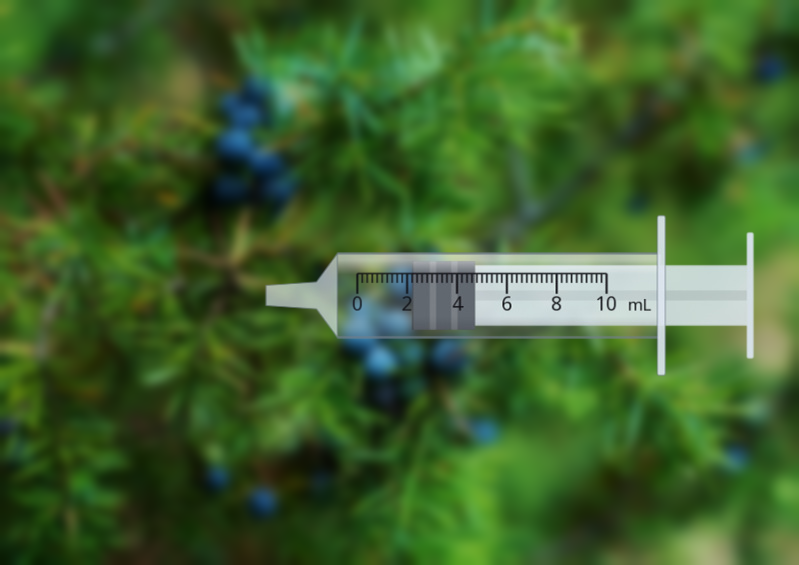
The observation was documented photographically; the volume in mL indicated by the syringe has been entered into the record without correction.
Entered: 2.2 mL
